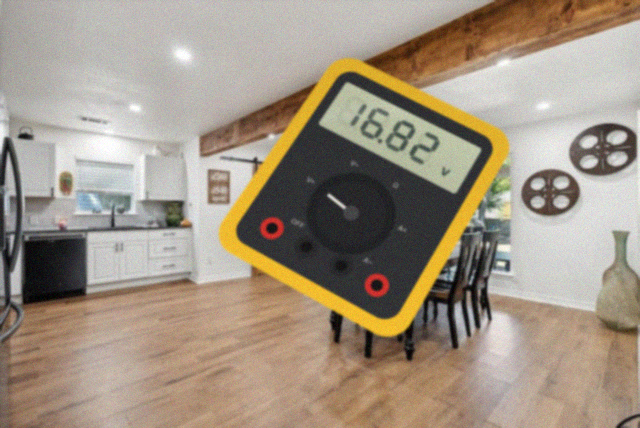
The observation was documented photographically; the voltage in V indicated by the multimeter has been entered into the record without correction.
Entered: 16.82 V
